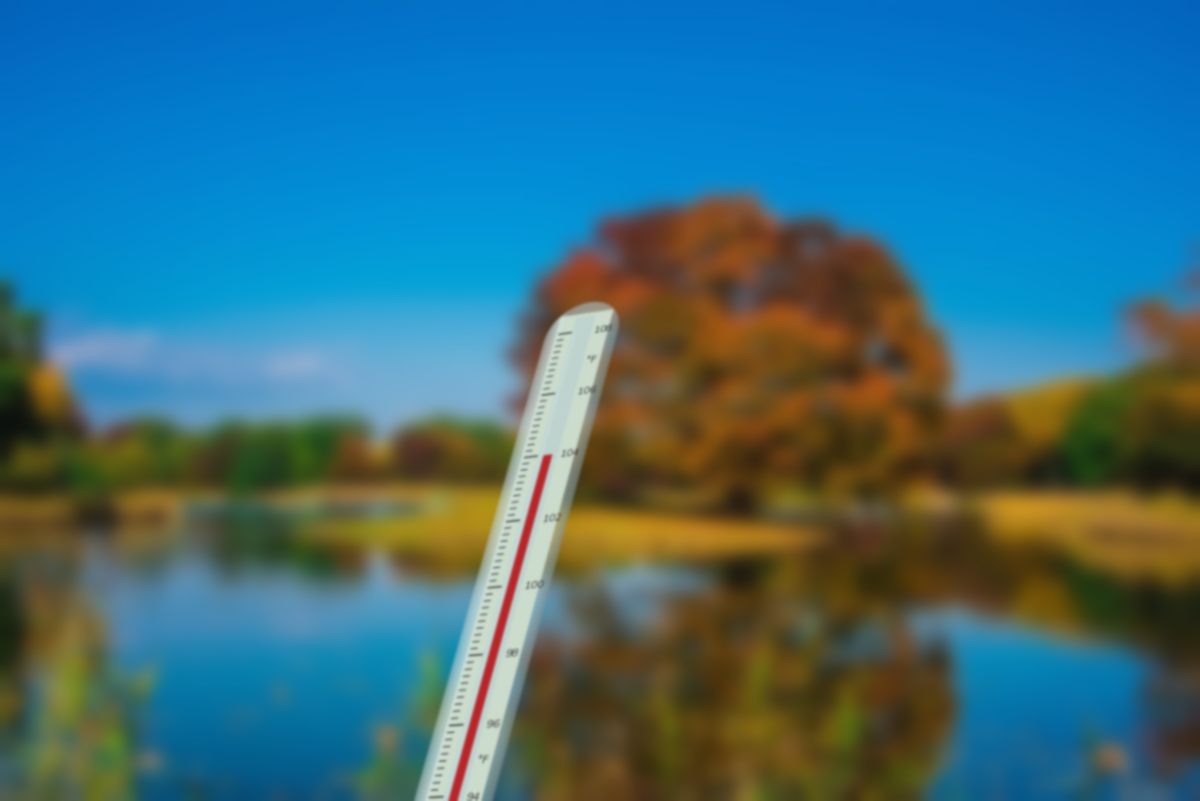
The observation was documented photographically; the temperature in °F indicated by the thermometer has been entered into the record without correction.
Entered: 104 °F
